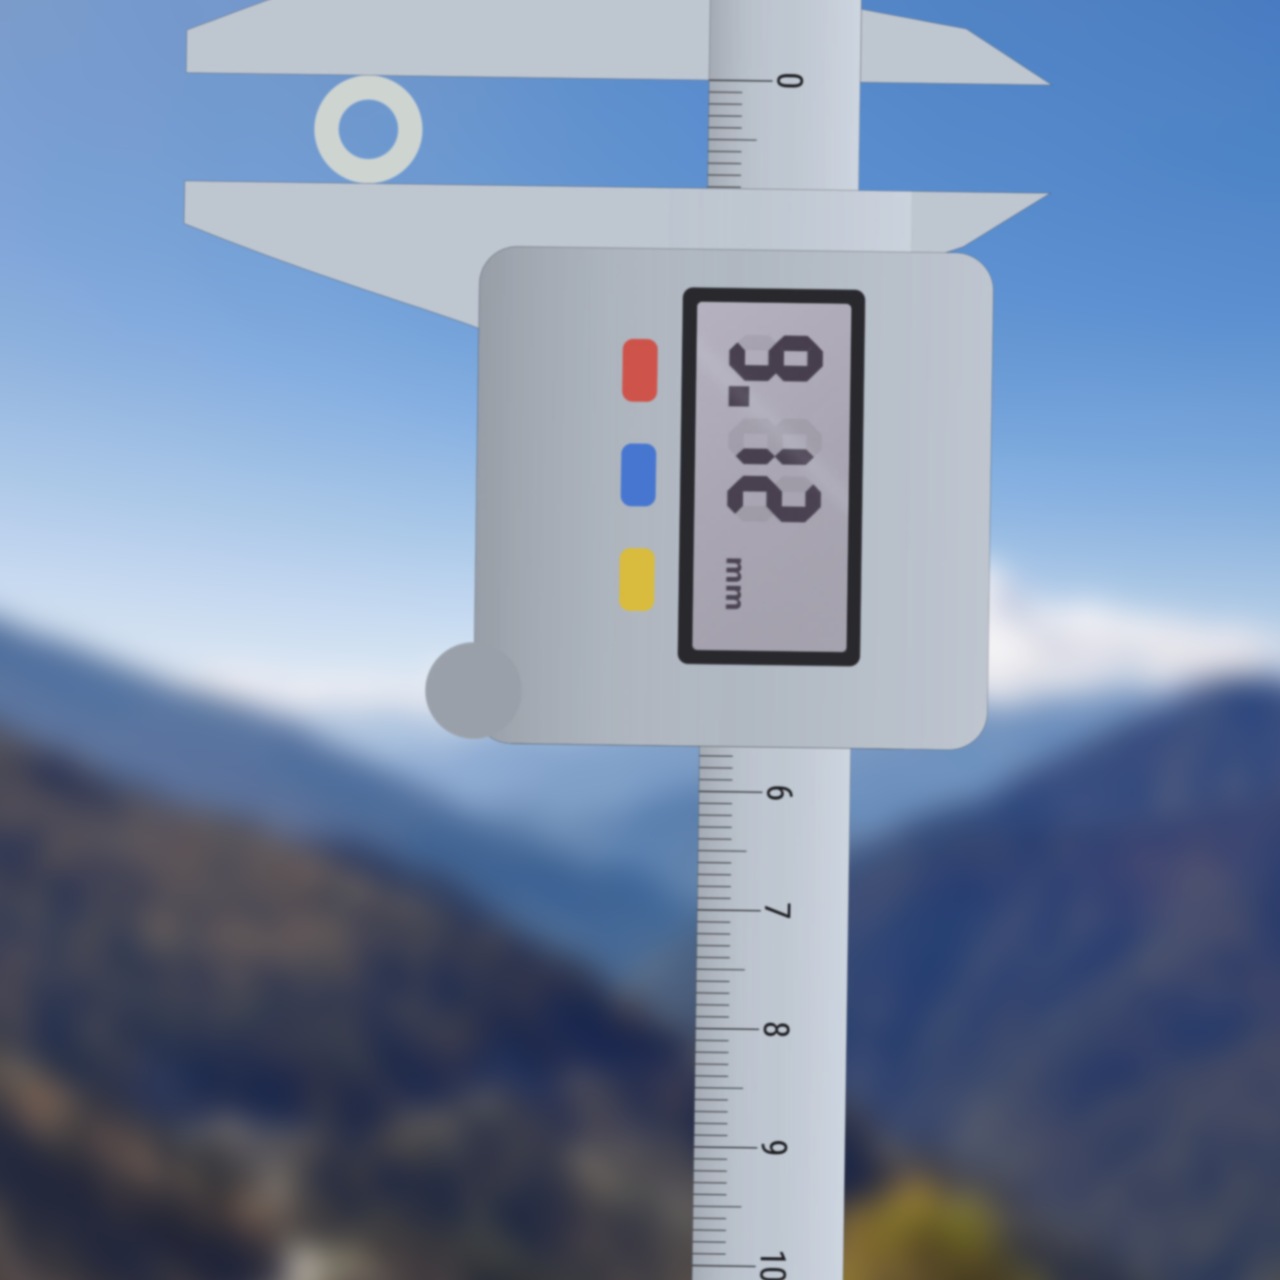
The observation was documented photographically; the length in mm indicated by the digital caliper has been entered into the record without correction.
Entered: 9.12 mm
